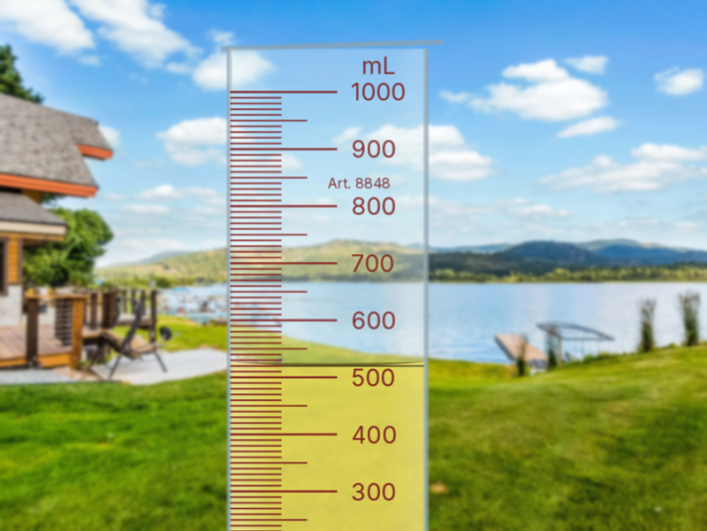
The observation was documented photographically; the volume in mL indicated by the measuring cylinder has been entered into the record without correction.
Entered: 520 mL
